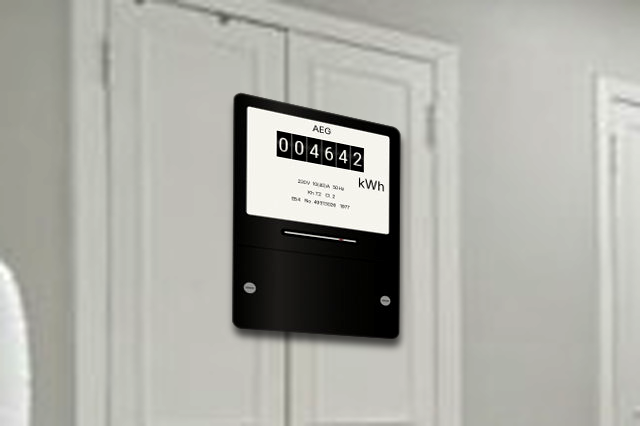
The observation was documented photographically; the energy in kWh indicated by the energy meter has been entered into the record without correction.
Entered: 4642 kWh
